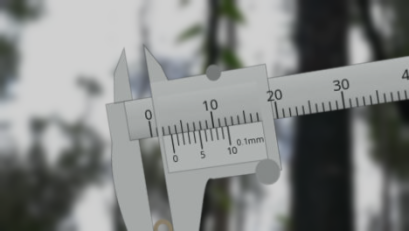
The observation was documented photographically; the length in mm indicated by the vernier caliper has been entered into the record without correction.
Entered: 3.2 mm
